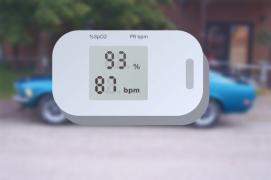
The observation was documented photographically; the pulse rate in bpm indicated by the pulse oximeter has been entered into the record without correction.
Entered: 87 bpm
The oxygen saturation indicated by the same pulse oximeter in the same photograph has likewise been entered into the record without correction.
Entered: 93 %
